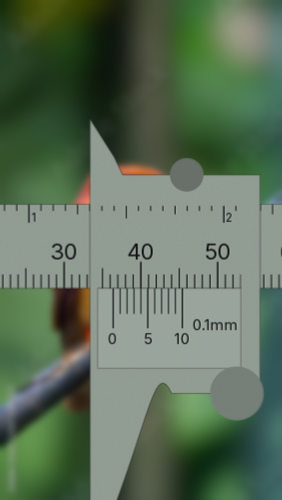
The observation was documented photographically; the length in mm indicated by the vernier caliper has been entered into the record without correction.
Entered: 36.4 mm
